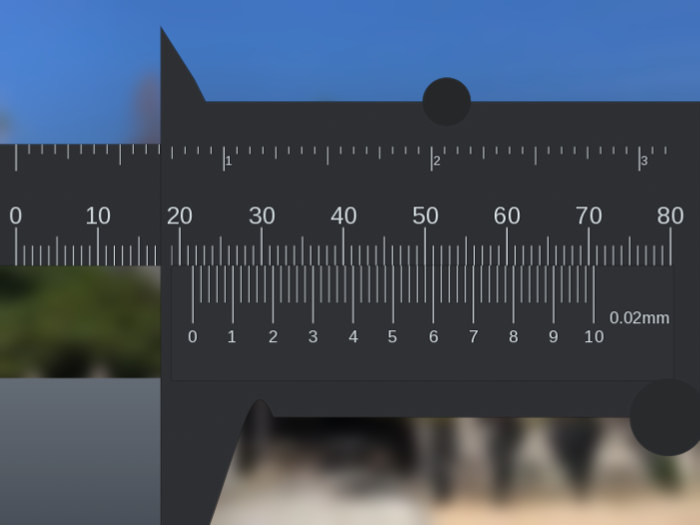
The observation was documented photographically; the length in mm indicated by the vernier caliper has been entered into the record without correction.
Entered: 21.6 mm
